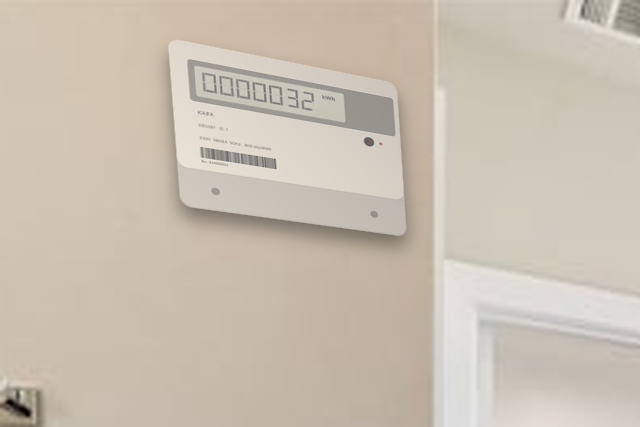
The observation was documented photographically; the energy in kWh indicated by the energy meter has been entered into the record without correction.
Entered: 32 kWh
